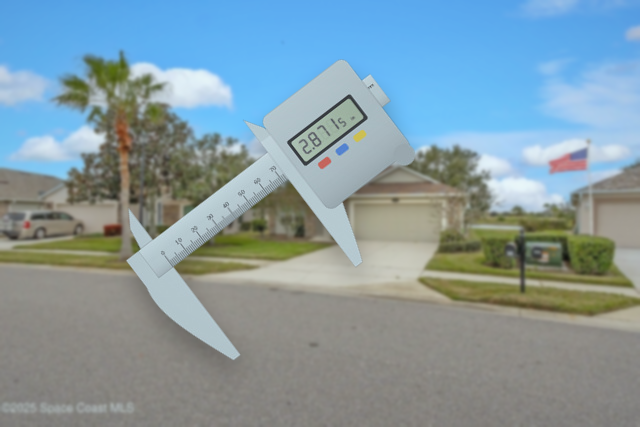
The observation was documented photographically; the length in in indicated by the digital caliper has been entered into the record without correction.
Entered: 2.8715 in
